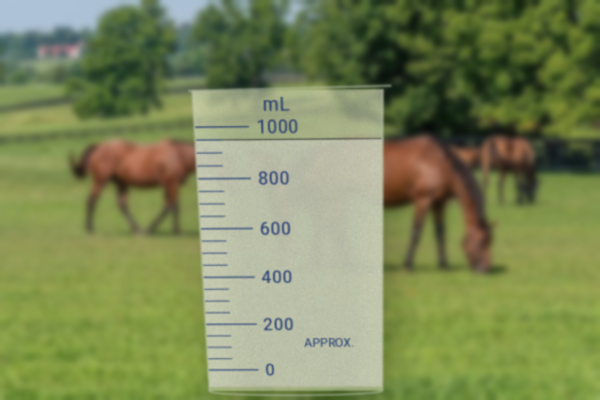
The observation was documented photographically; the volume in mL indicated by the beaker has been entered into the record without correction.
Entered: 950 mL
